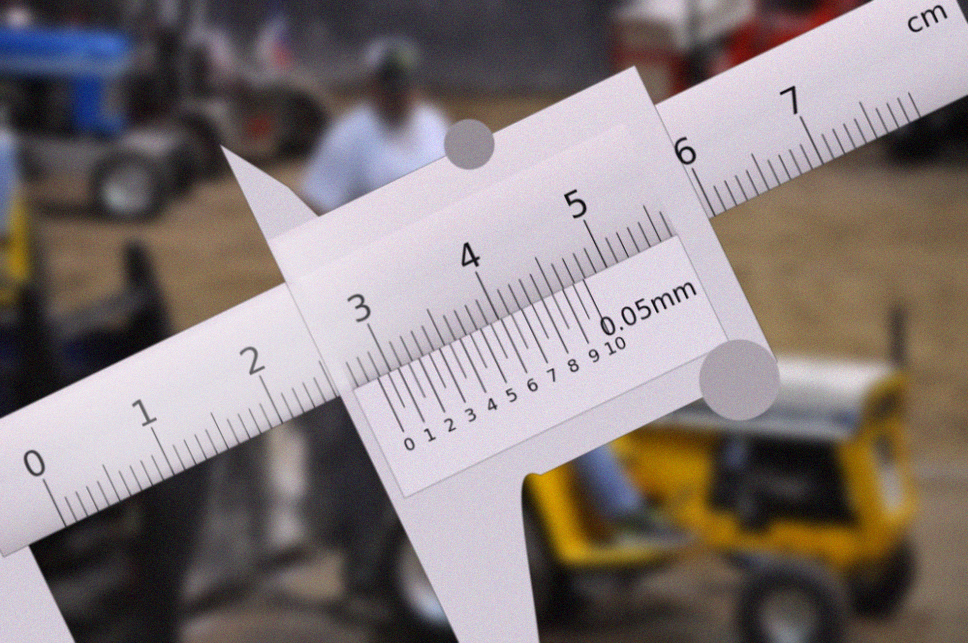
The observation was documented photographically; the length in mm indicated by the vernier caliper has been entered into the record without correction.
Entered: 28.8 mm
